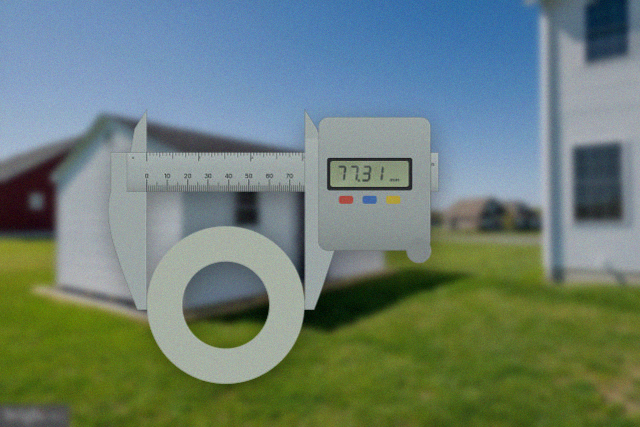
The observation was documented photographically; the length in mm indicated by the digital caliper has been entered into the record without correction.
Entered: 77.31 mm
